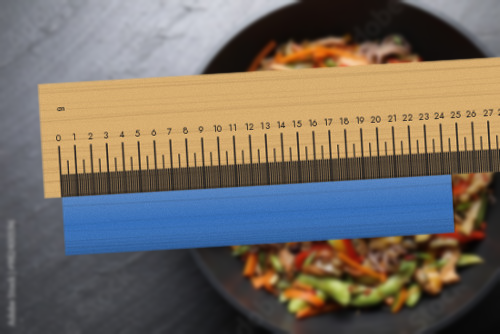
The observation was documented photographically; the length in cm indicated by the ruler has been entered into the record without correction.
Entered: 24.5 cm
